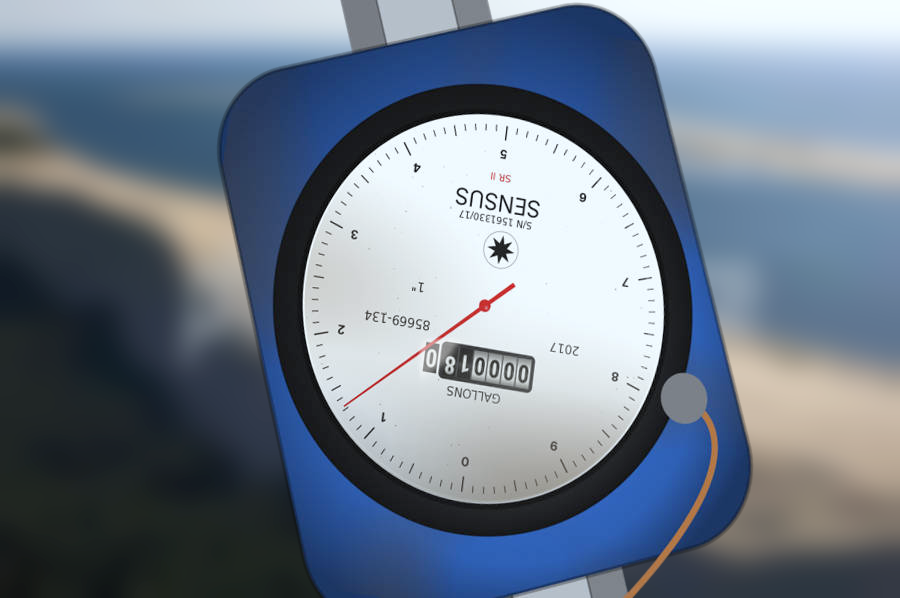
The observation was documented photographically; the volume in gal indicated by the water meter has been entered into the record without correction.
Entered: 181.3 gal
